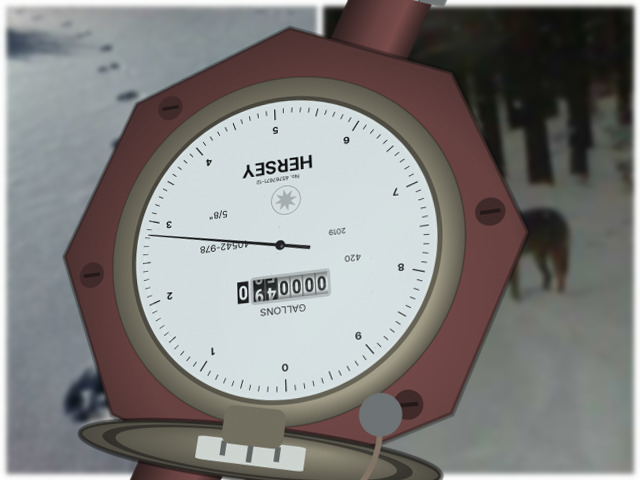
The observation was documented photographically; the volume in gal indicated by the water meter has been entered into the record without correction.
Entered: 492.8 gal
